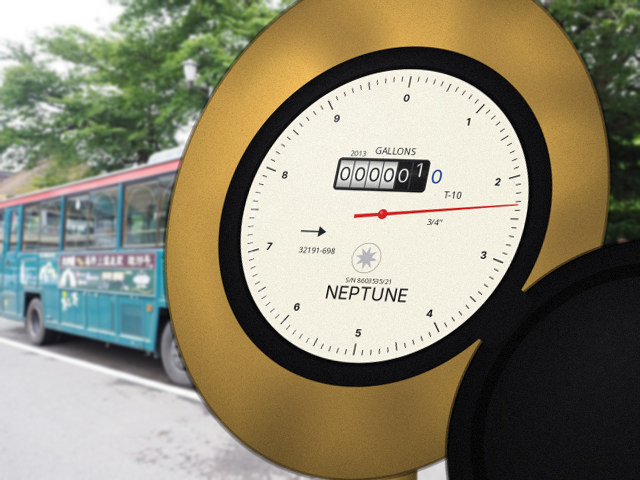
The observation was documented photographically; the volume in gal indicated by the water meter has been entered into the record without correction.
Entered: 12.3 gal
